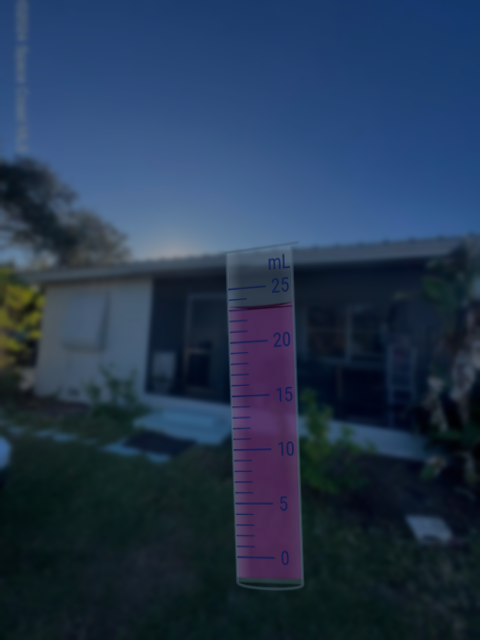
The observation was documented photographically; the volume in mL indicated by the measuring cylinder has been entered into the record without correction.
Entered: 23 mL
